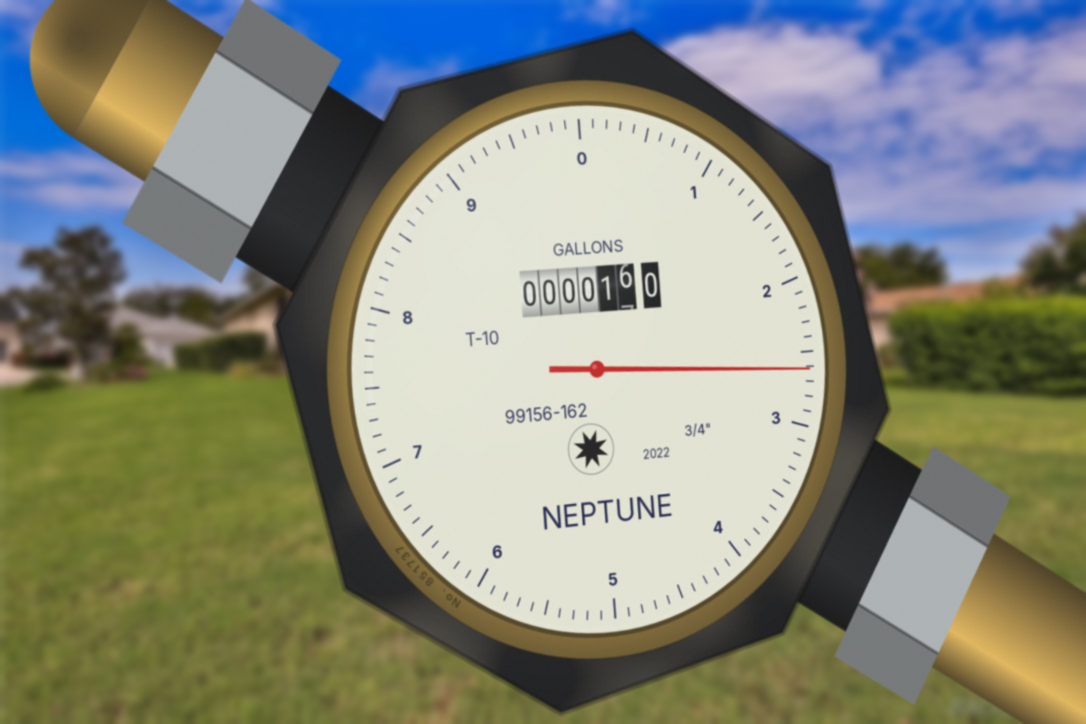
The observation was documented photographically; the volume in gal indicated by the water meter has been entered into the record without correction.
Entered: 162.6 gal
